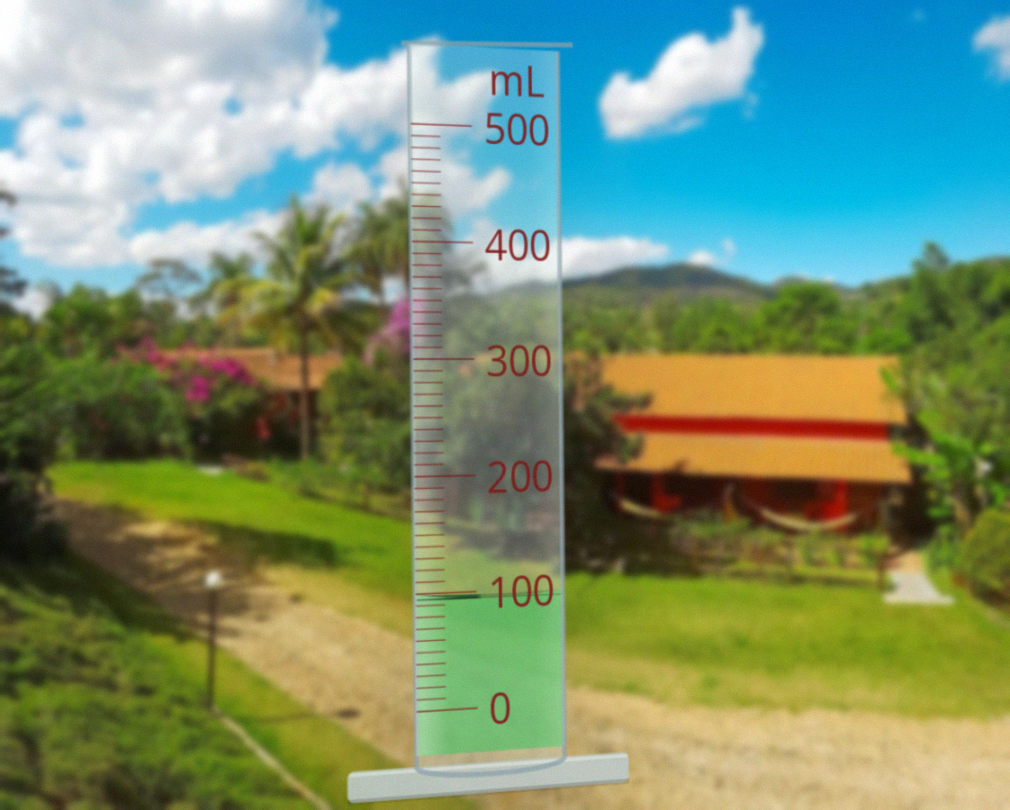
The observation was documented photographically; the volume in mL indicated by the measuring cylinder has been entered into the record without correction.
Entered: 95 mL
